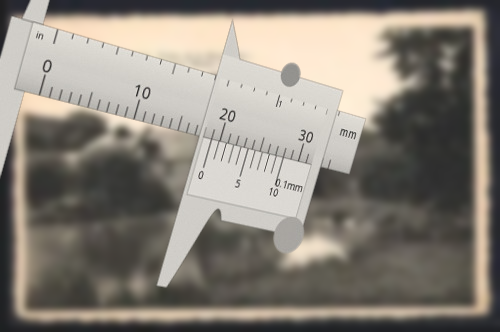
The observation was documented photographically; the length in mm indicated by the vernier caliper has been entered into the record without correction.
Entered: 19.0 mm
